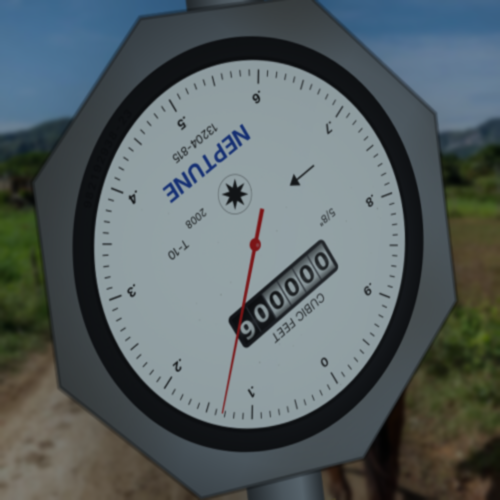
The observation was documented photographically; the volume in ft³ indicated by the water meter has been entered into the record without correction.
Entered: 6.13 ft³
